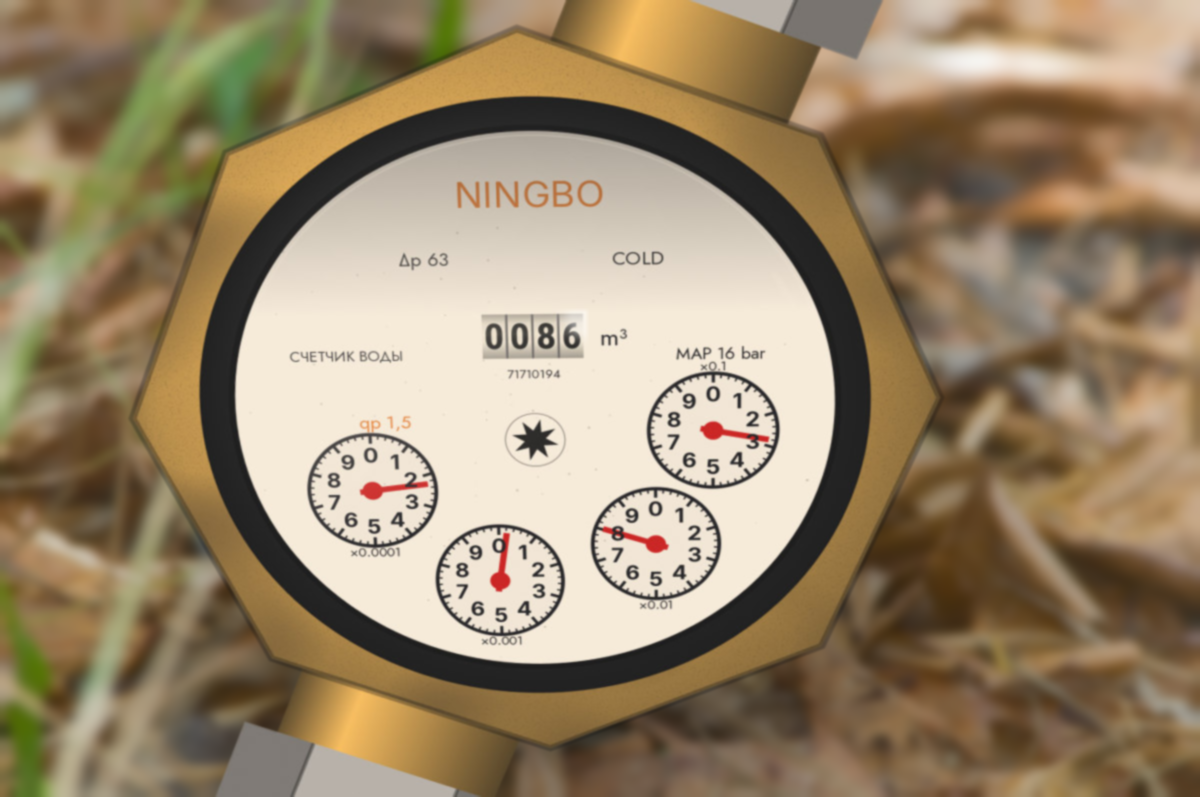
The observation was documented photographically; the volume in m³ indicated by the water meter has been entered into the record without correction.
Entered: 86.2802 m³
